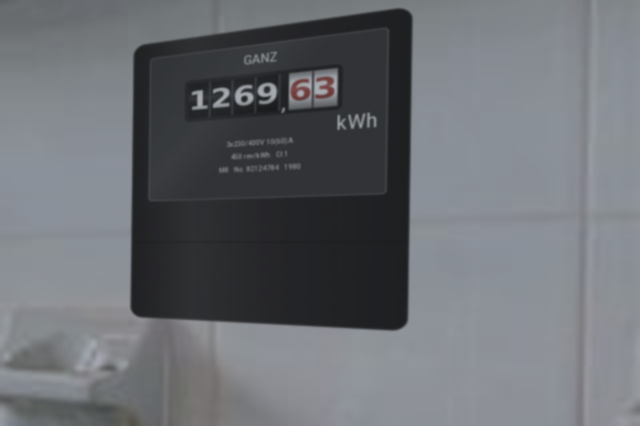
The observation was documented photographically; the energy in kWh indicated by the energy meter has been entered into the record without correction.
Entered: 1269.63 kWh
